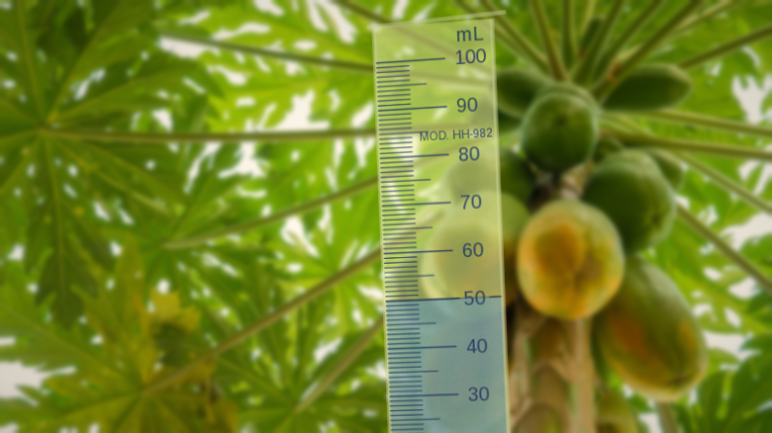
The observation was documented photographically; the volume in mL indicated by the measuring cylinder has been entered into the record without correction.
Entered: 50 mL
